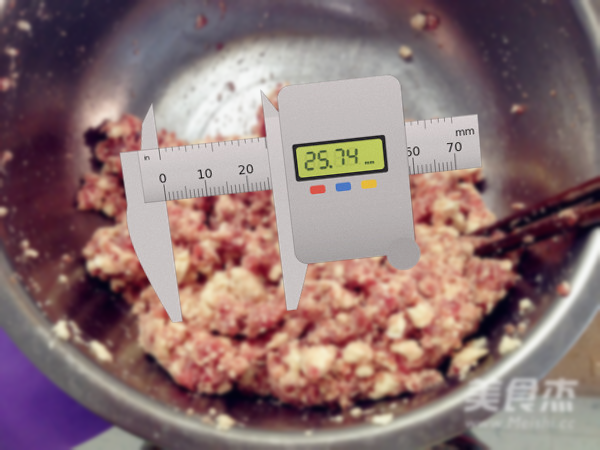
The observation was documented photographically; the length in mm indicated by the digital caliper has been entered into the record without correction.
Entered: 25.74 mm
